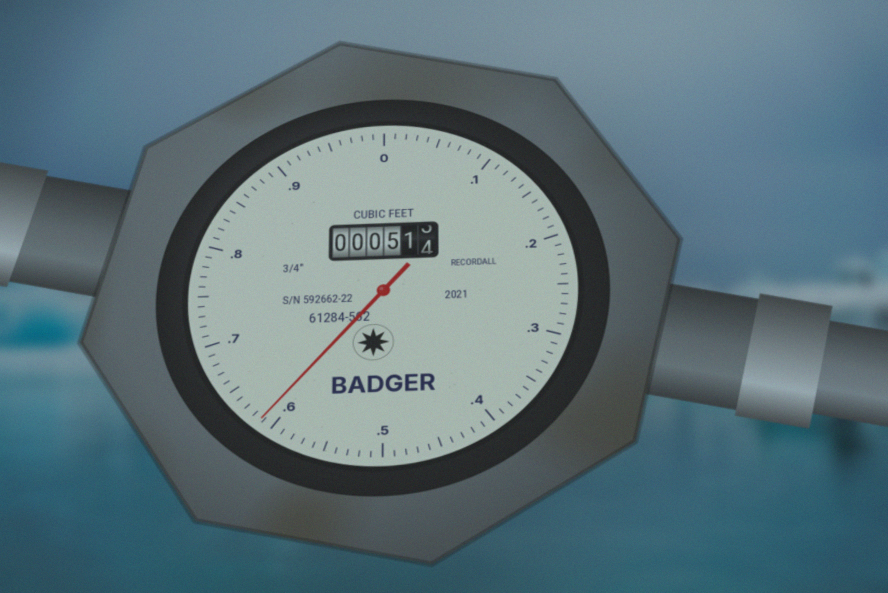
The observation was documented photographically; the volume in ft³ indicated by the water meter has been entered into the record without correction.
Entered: 513.61 ft³
